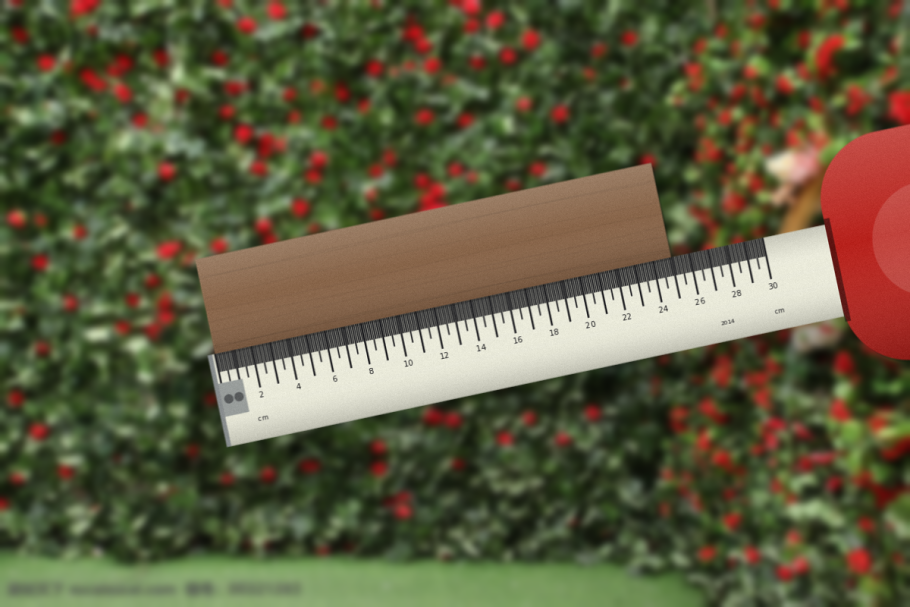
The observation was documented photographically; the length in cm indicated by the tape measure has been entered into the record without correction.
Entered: 25 cm
